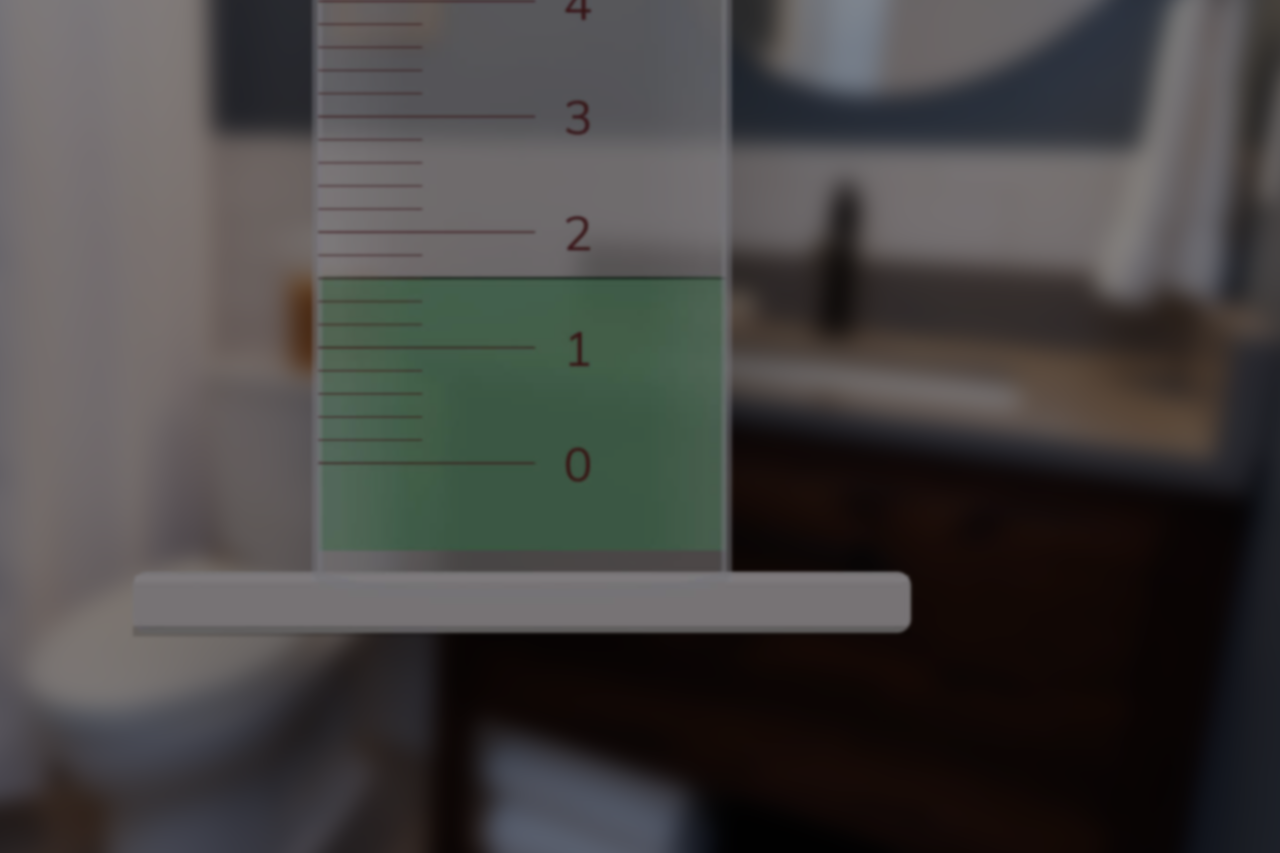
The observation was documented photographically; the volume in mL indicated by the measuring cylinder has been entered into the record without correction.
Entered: 1.6 mL
